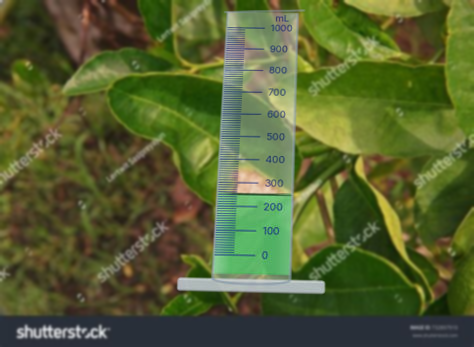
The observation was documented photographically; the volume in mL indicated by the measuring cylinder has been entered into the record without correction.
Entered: 250 mL
